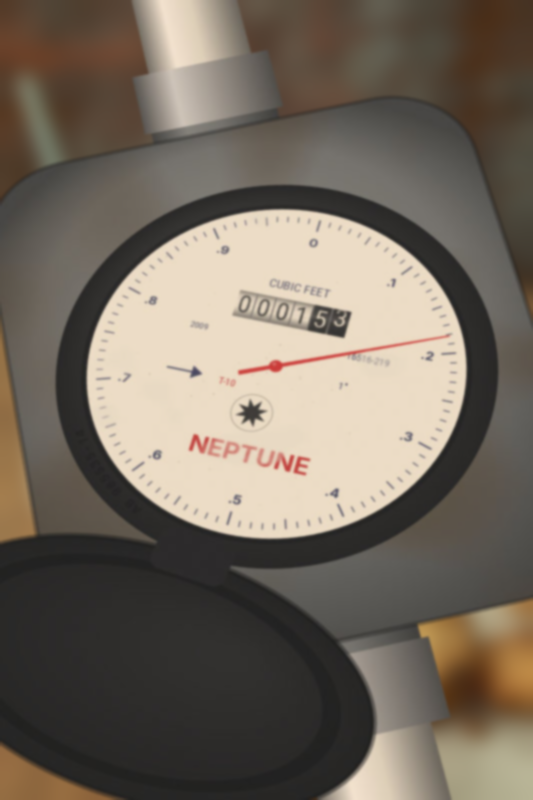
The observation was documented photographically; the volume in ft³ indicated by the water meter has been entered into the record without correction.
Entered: 153.18 ft³
